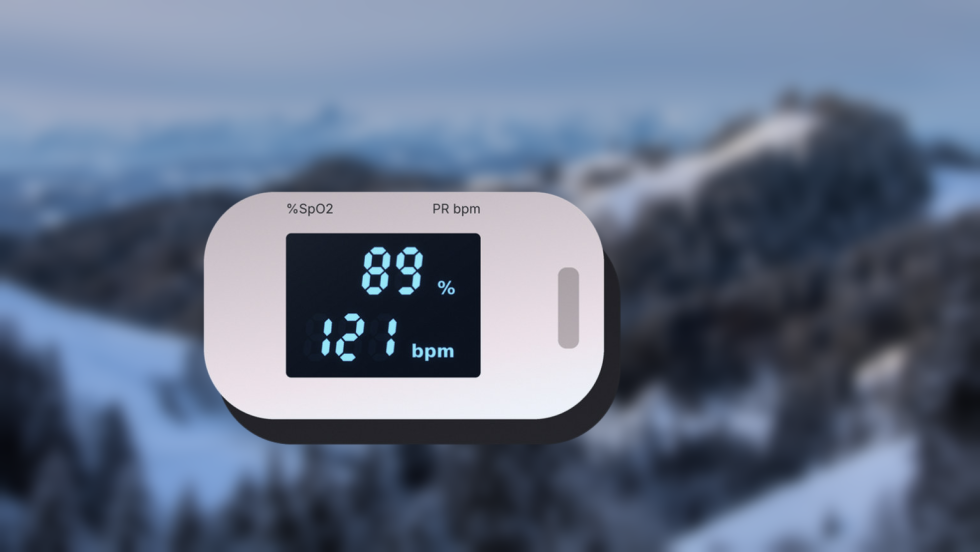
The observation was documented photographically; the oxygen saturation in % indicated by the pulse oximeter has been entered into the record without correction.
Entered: 89 %
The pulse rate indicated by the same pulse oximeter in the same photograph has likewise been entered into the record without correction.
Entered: 121 bpm
